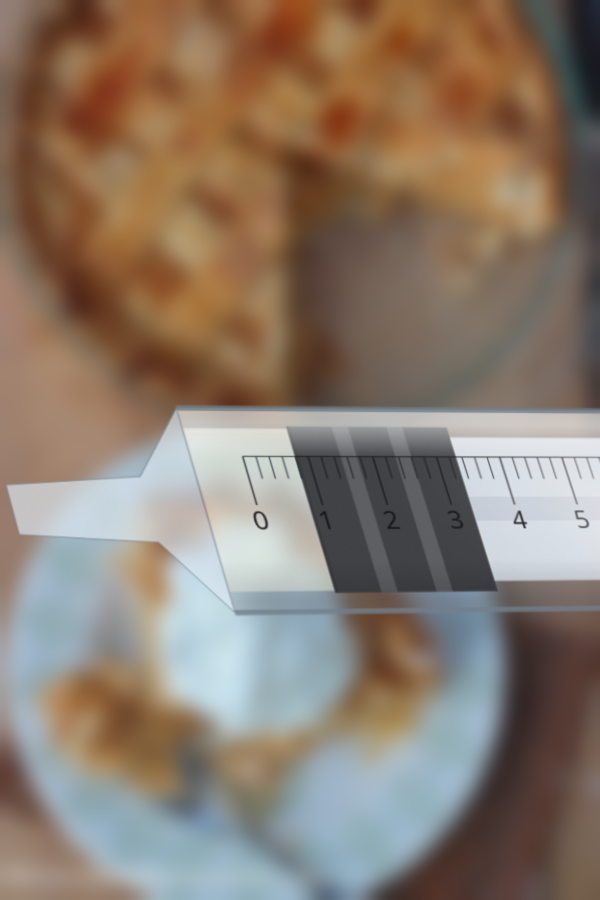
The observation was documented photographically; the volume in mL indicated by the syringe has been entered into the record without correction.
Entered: 0.8 mL
